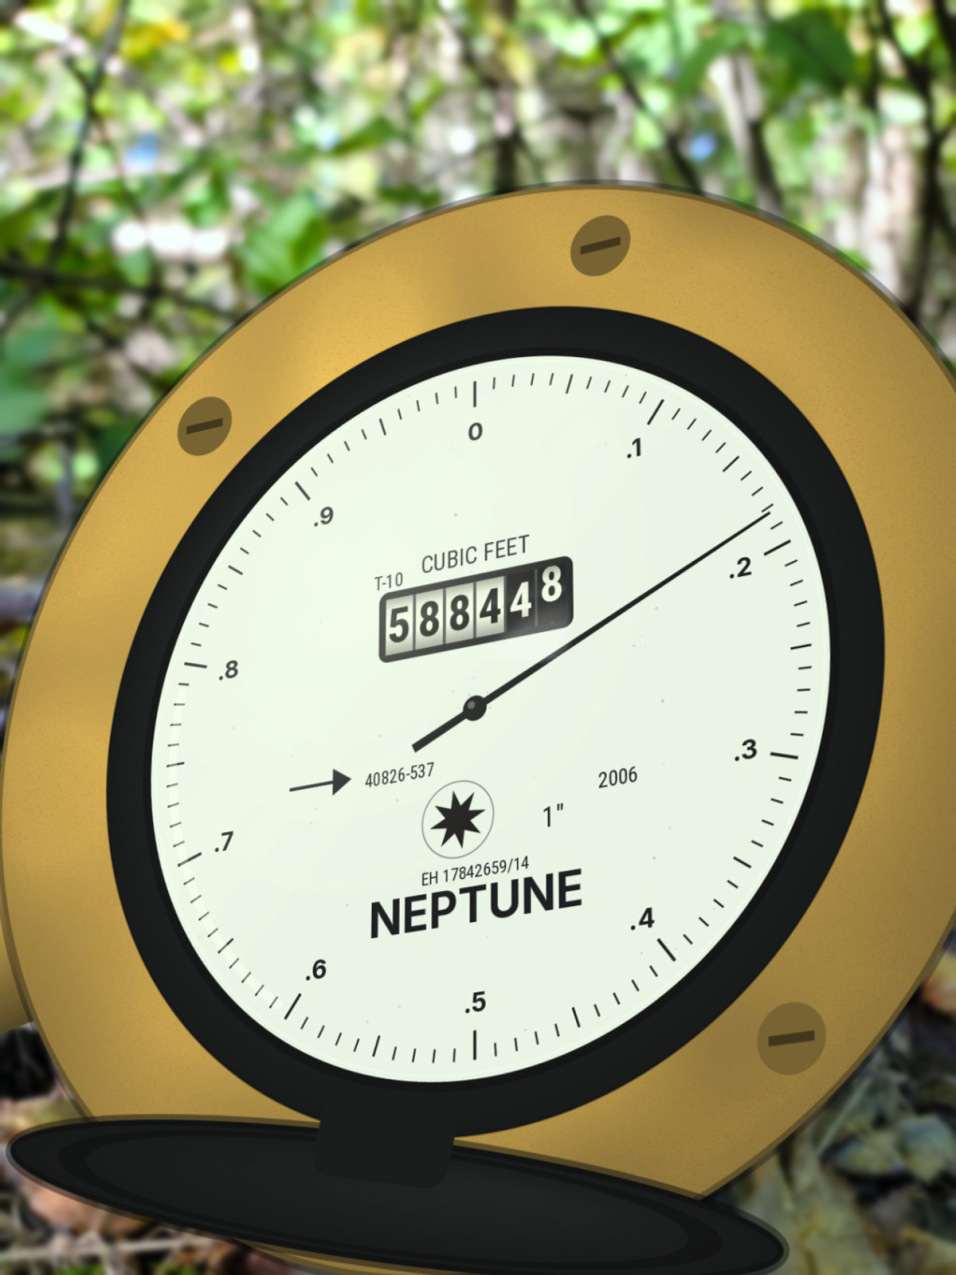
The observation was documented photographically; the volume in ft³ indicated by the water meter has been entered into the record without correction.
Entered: 588448.18 ft³
